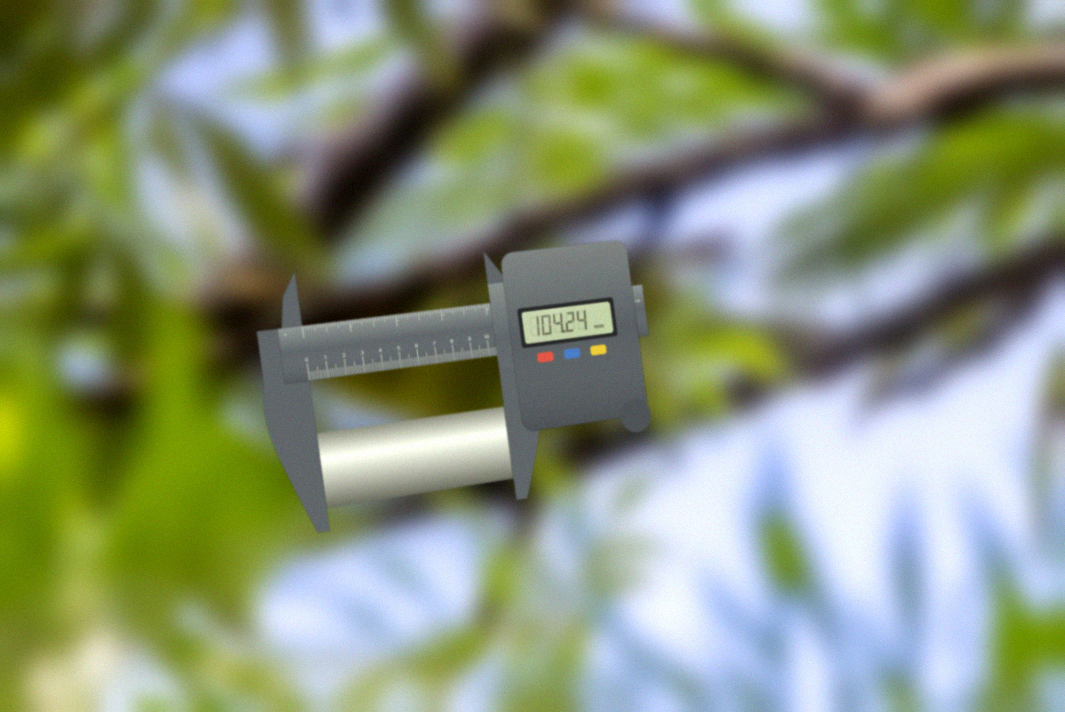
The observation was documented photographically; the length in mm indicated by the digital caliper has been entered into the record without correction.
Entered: 104.24 mm
